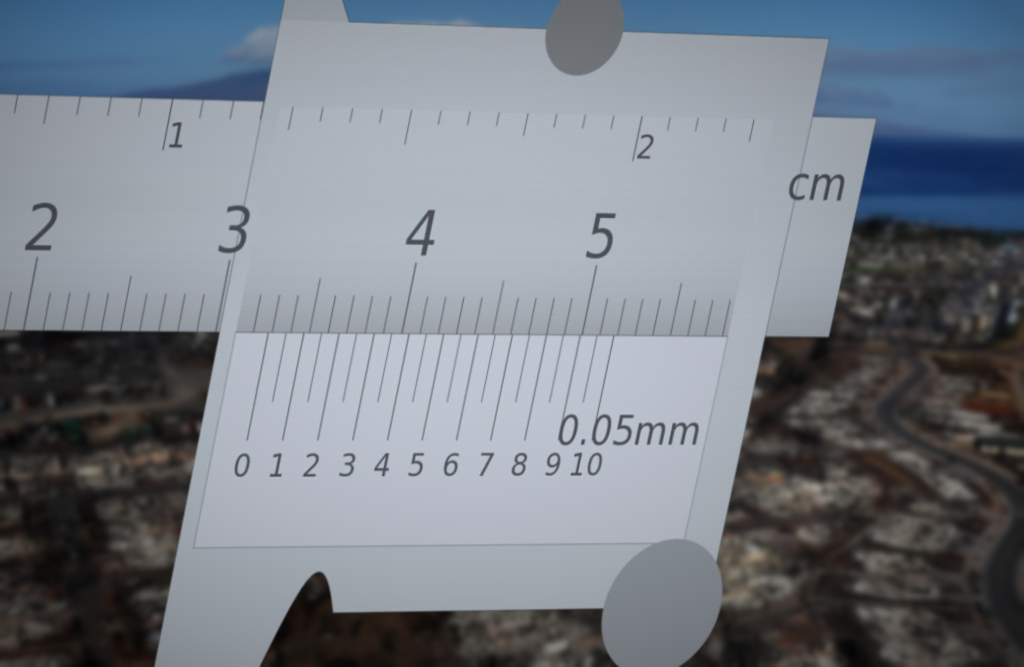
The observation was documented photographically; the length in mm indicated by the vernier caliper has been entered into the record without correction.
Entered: 32.8 mm
